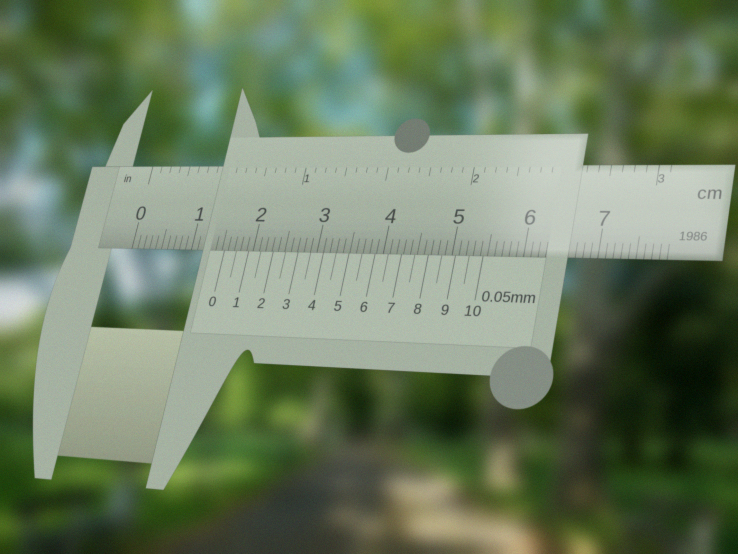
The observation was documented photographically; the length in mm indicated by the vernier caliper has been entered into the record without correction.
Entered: 15.4 mm
